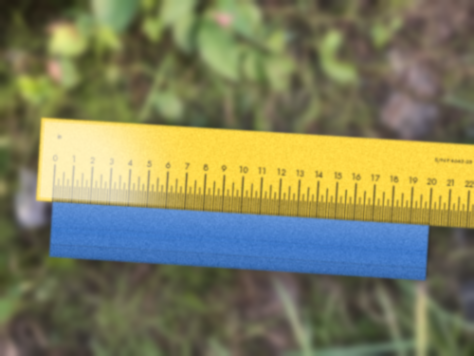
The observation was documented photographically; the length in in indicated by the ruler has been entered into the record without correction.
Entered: 20 in
